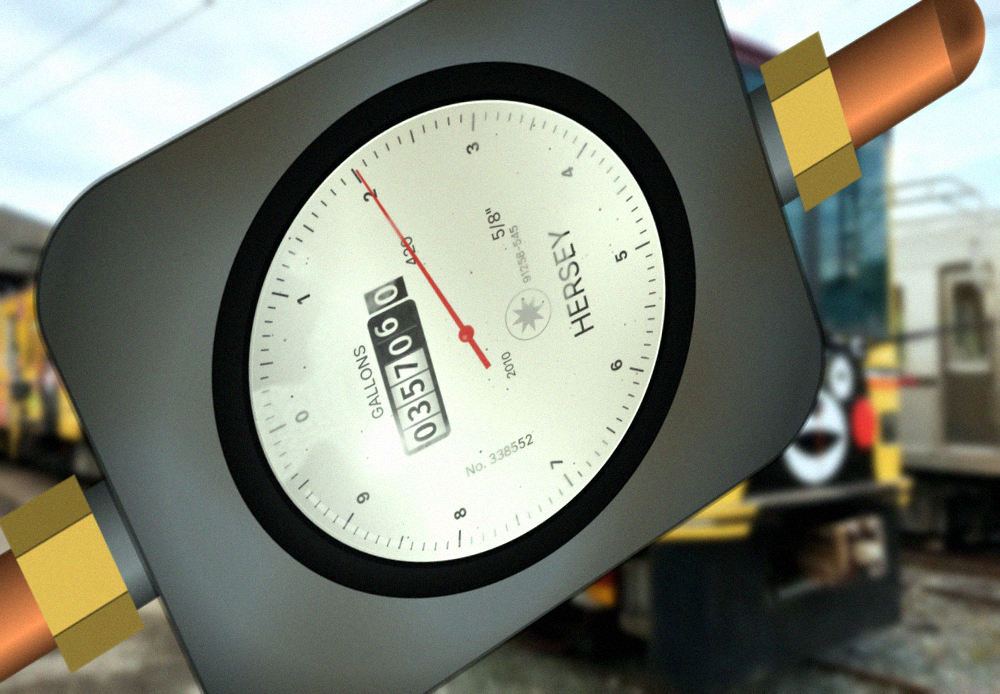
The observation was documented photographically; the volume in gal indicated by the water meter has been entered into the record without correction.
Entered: 357062.0 gal
